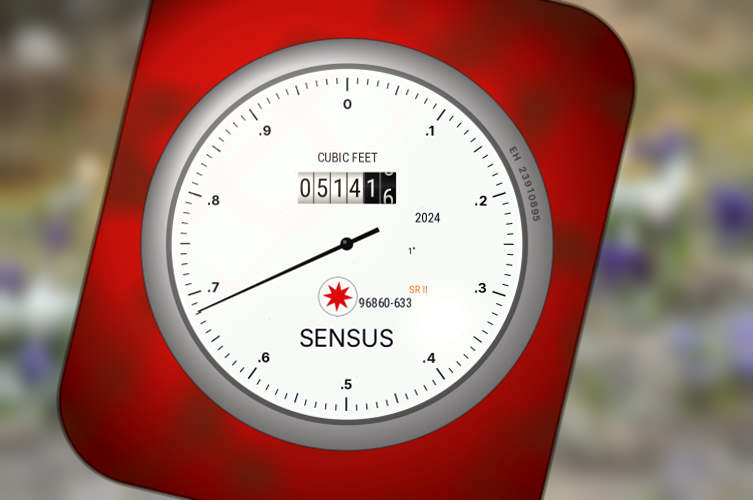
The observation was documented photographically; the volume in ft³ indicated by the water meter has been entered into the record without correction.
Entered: 51415.68 ft³
